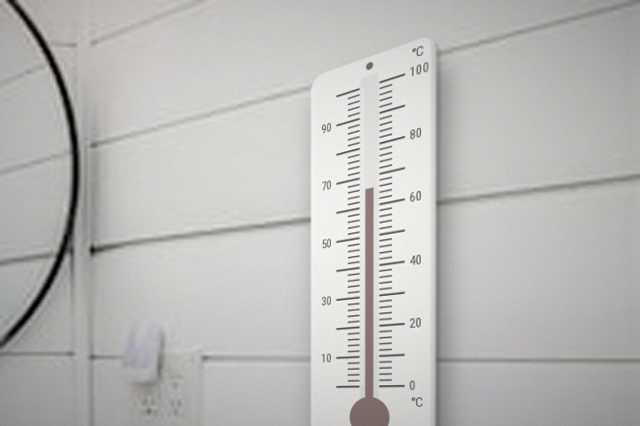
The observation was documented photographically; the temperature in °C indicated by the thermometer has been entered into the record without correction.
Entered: 66 °C
